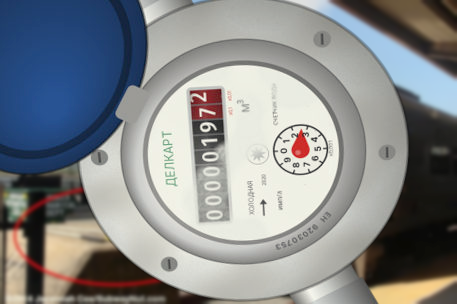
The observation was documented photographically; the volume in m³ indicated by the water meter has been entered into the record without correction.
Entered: 19.722 m³
